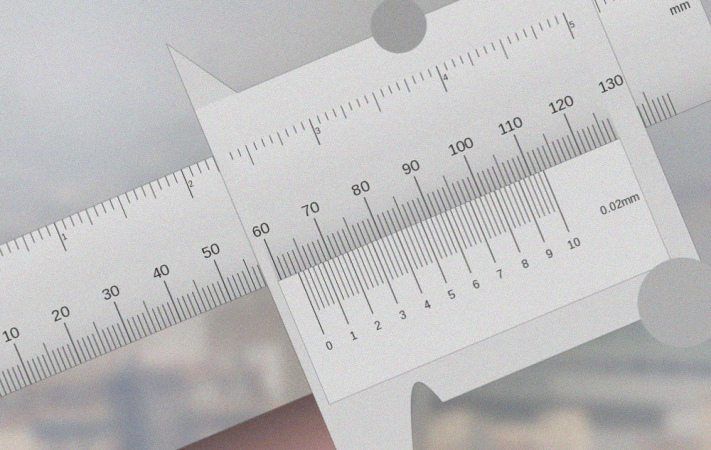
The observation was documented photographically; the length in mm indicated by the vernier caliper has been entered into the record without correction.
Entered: 63.4 mm
